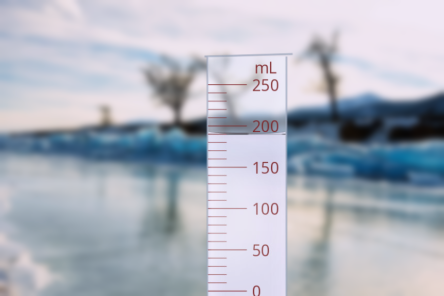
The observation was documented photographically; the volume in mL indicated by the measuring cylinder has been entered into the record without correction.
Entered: 190 mL
